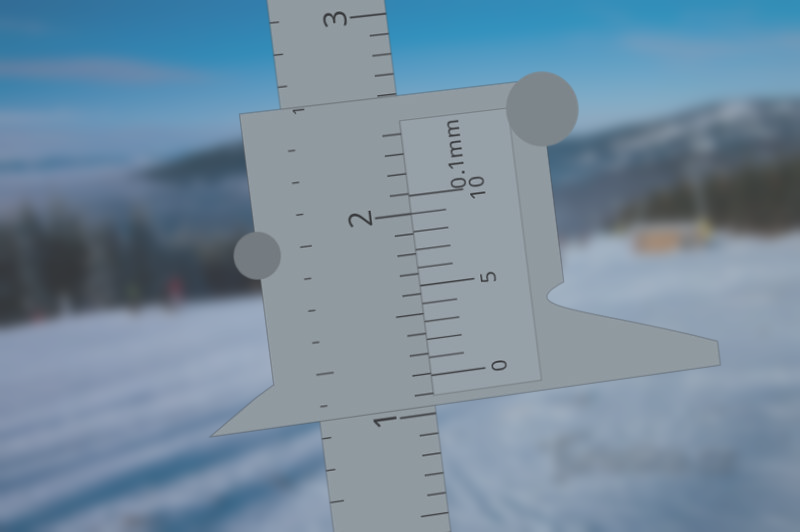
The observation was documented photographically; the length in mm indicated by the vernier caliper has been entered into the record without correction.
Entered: 11.9 mm
